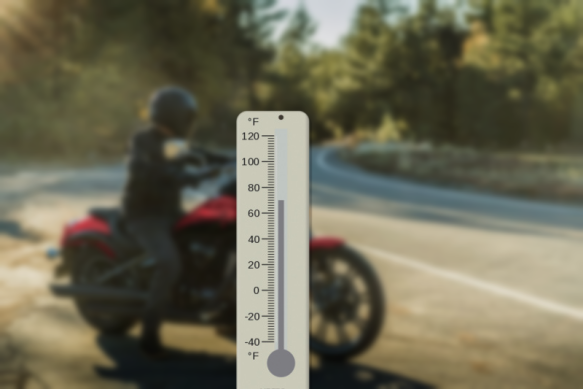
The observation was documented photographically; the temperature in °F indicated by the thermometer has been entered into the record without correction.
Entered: 70 °F
